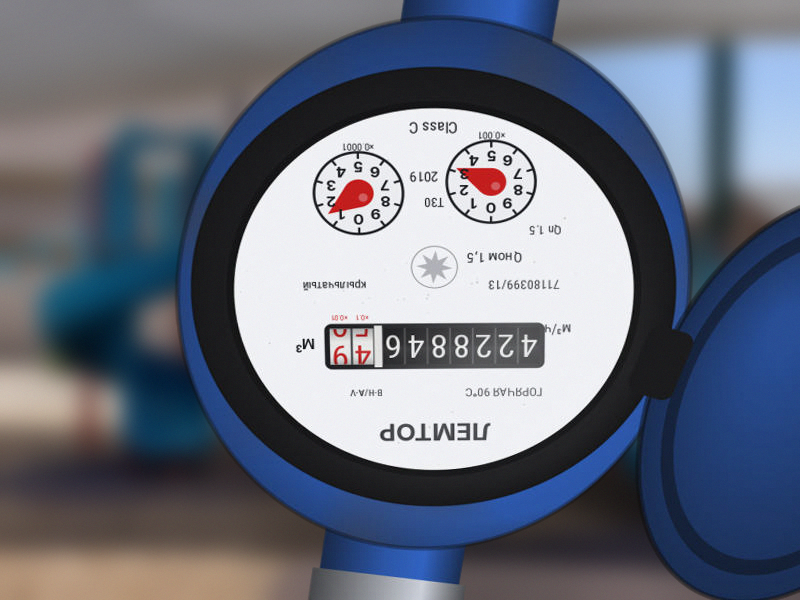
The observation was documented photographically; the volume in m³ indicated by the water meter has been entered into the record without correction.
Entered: 4228846.4931 m³
